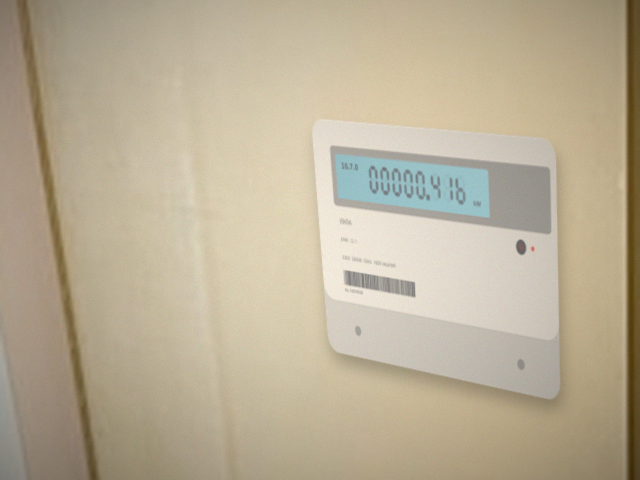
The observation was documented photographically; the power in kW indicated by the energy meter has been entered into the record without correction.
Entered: 0.416 kW
